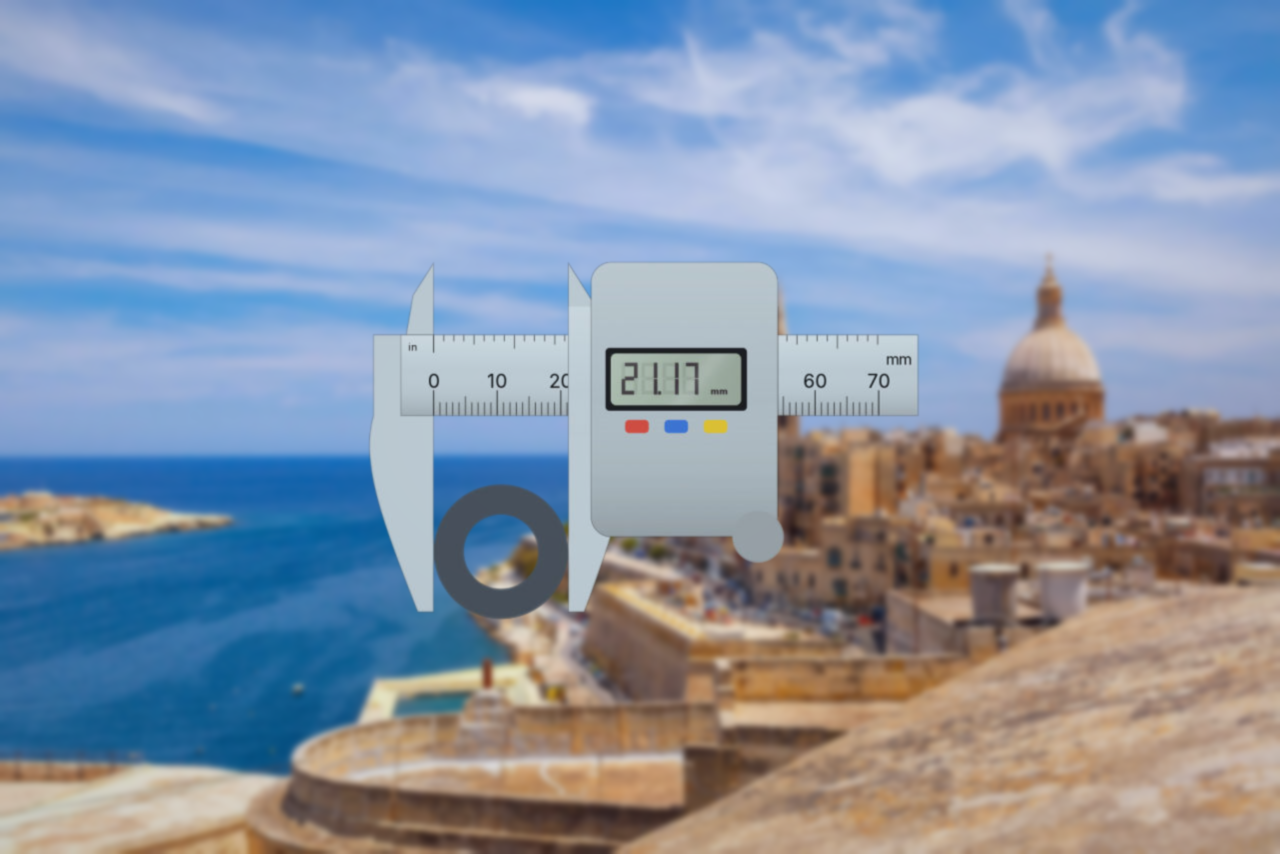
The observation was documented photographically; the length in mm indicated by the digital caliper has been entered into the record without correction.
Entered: 21.17 mm
